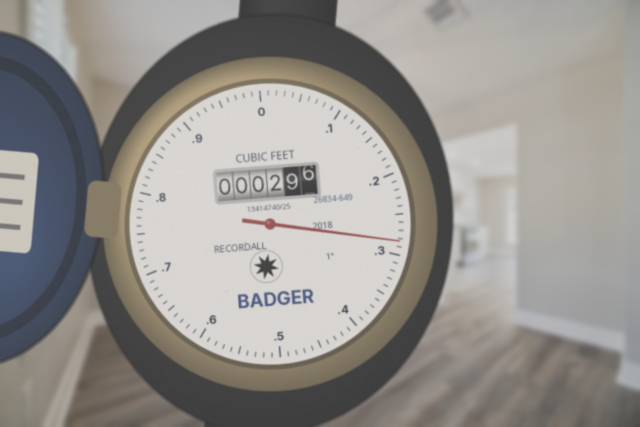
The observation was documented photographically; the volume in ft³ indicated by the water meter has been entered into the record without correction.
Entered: 296.28 ft³
